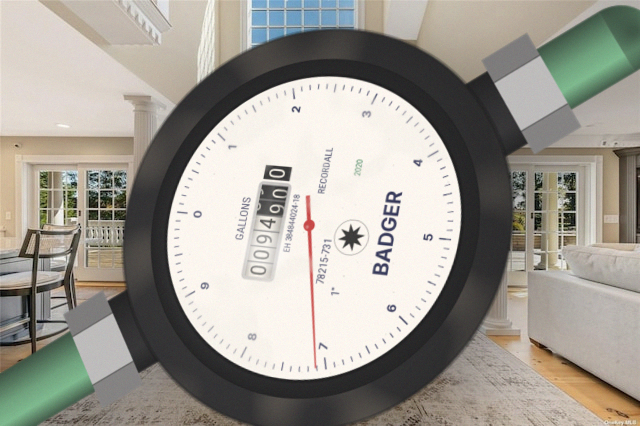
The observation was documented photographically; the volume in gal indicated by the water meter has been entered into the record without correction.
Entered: 94897.1 gal
